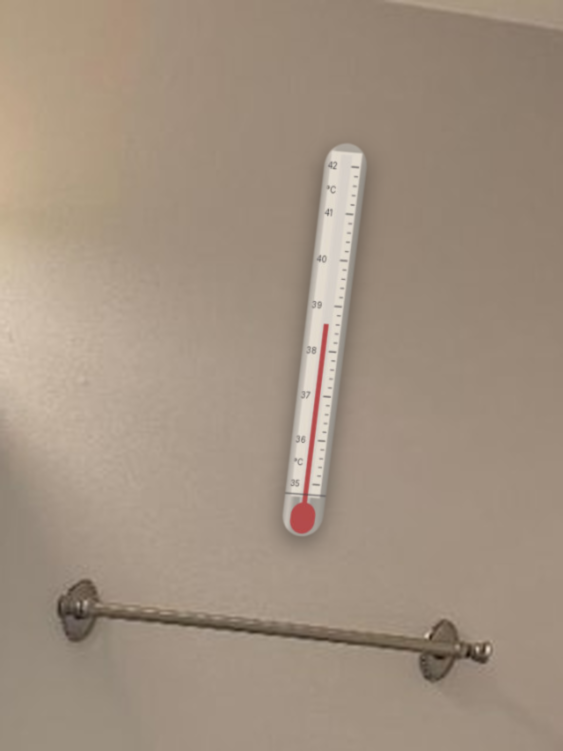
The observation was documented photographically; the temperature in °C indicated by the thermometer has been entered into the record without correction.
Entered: 38.6 °C
